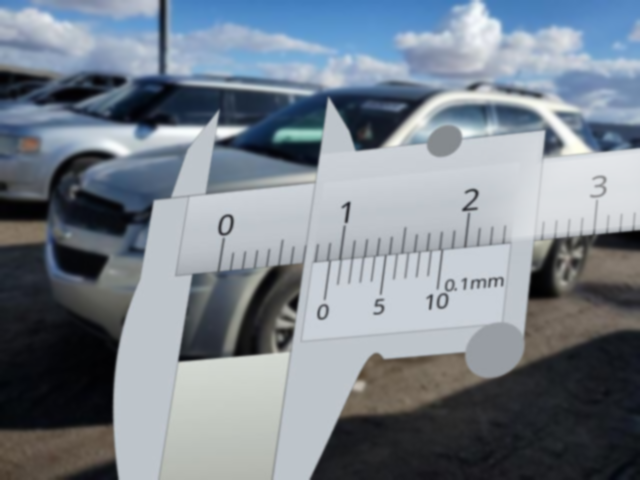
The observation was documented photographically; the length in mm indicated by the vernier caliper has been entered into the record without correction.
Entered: 9.2 mm
